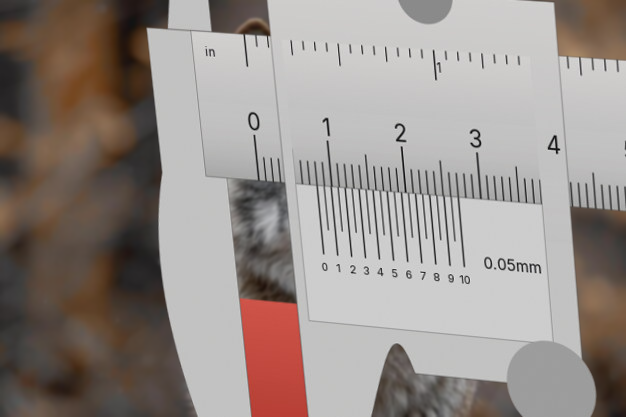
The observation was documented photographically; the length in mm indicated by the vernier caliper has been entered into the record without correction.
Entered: 8.0 mm
